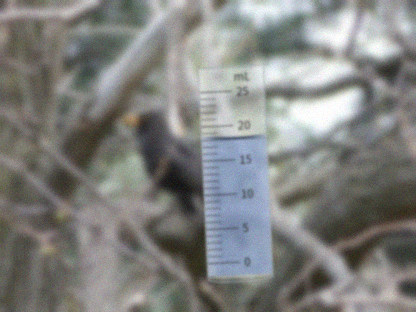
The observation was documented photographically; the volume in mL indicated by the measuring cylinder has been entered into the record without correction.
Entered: 18 mL
